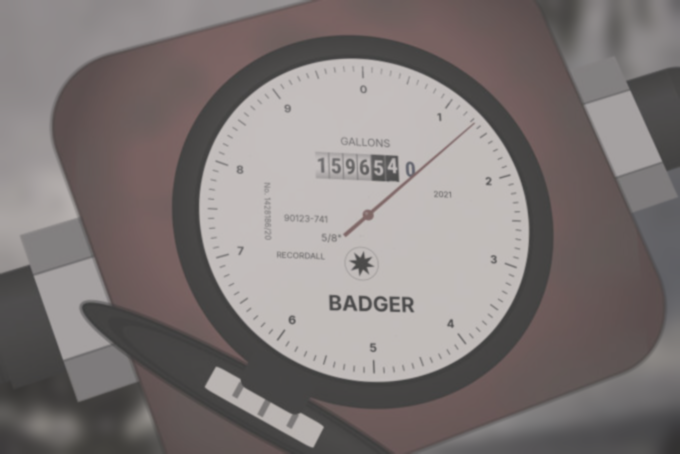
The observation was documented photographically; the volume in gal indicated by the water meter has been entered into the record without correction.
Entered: 1596541.3 gal
